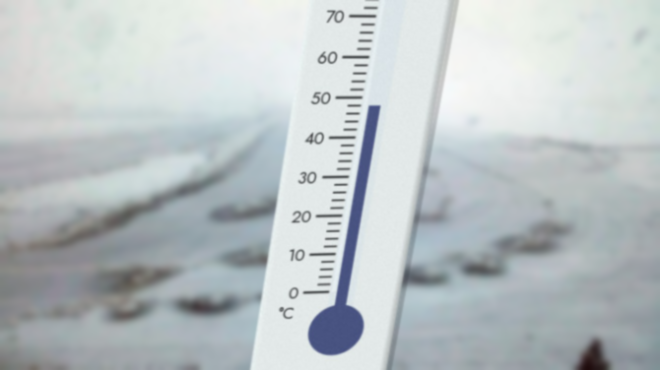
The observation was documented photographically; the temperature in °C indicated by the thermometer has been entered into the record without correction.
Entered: 48 °C
